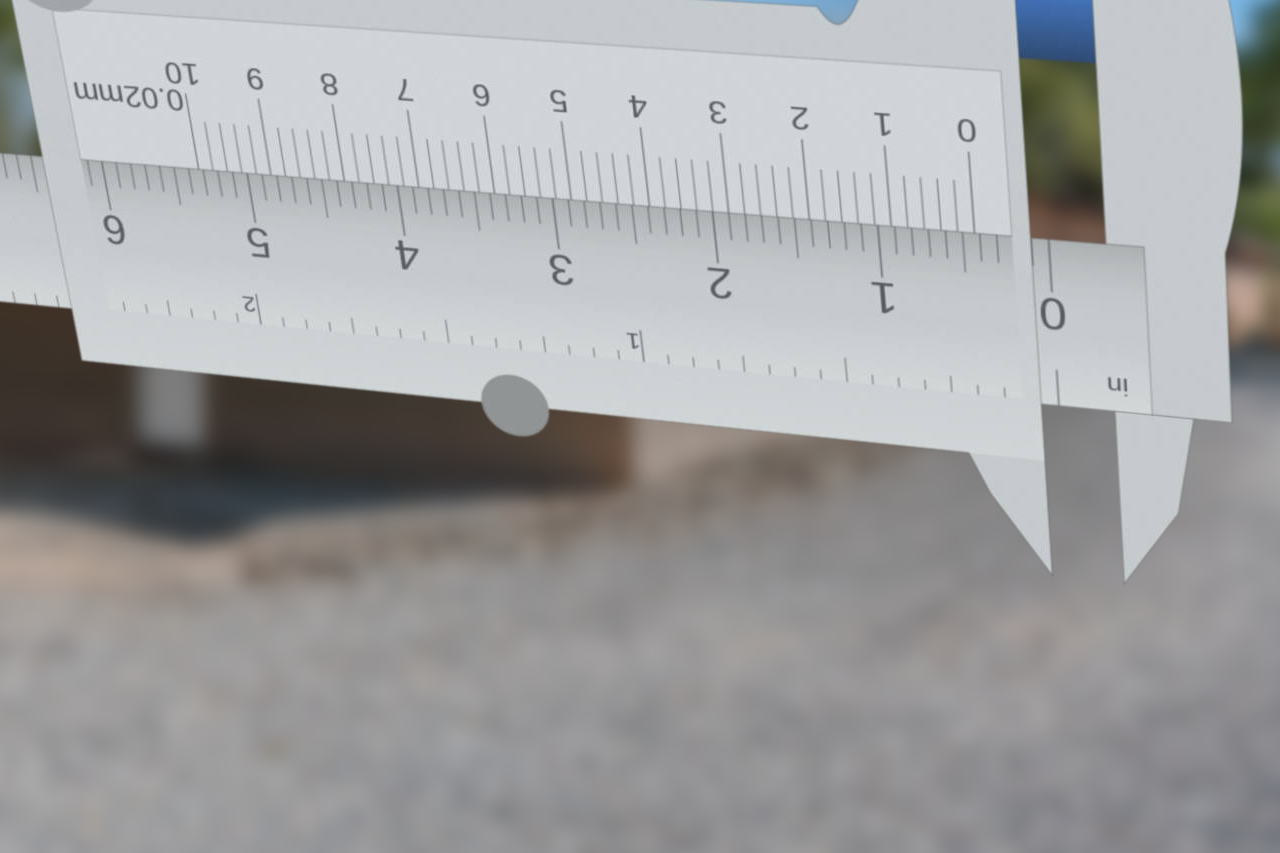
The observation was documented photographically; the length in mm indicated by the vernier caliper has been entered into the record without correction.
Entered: 4.3 mm
